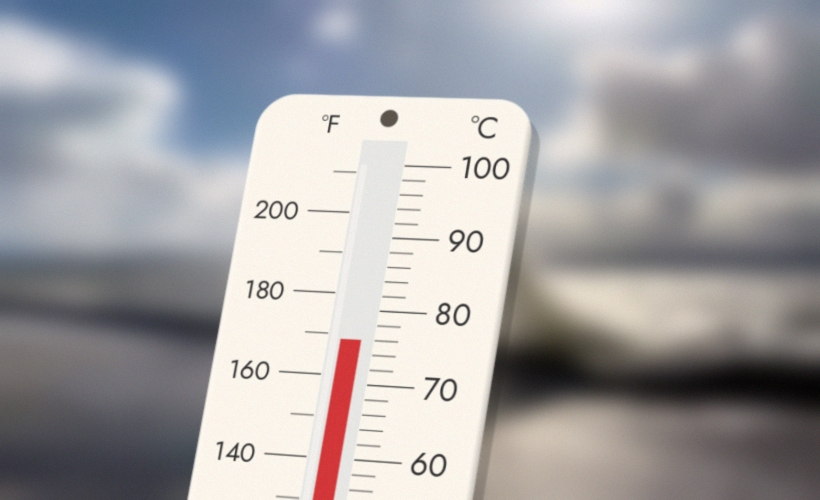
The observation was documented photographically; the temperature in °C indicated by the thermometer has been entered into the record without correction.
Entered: 76 °C
